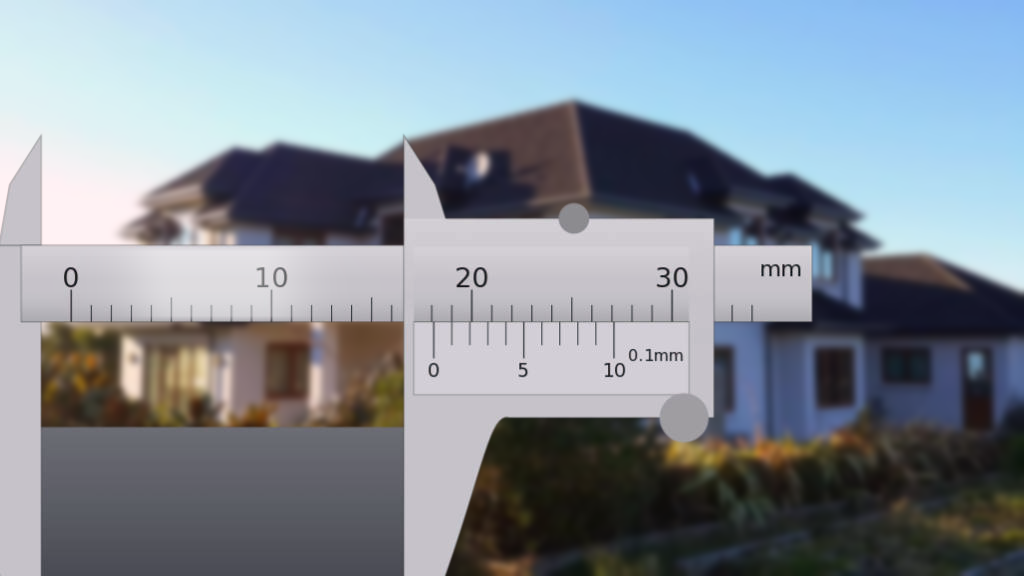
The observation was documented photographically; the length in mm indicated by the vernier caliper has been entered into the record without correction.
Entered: 18.1 mm
